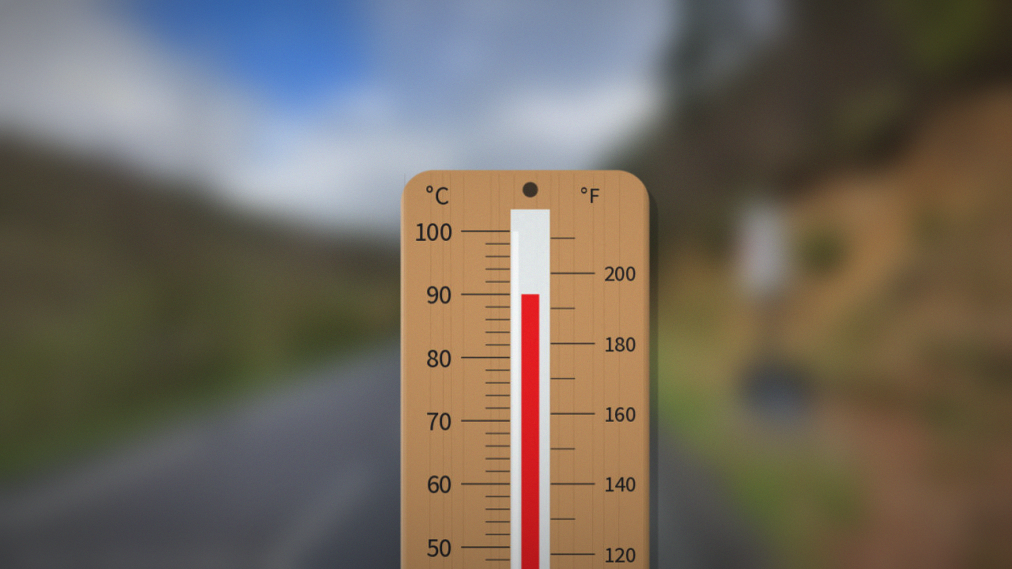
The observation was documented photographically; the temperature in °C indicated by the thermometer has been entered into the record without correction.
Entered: 90 °C
